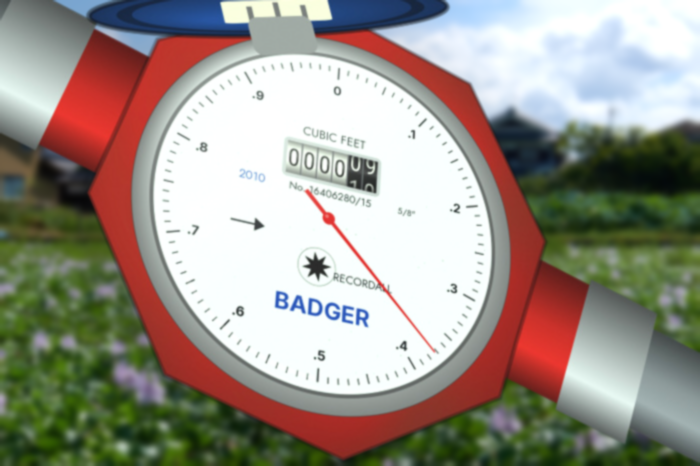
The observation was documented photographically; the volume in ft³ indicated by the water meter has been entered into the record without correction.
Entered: 9.37 ft³
